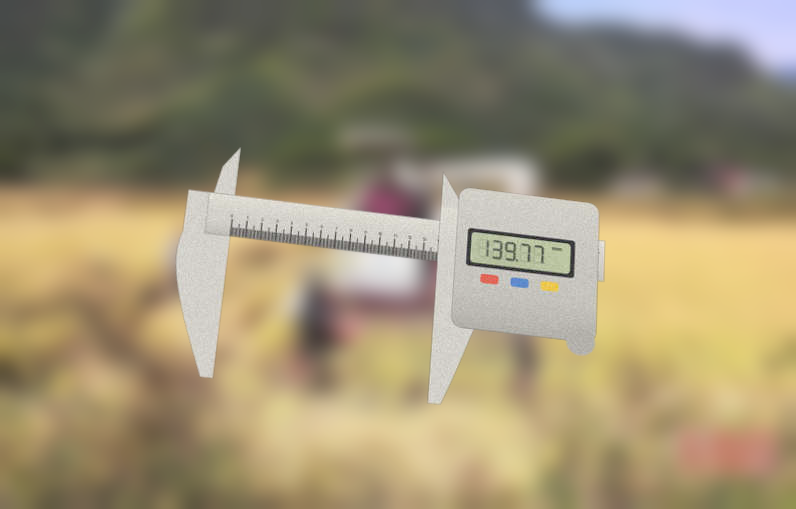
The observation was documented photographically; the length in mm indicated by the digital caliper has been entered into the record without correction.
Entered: 139.77 mm
